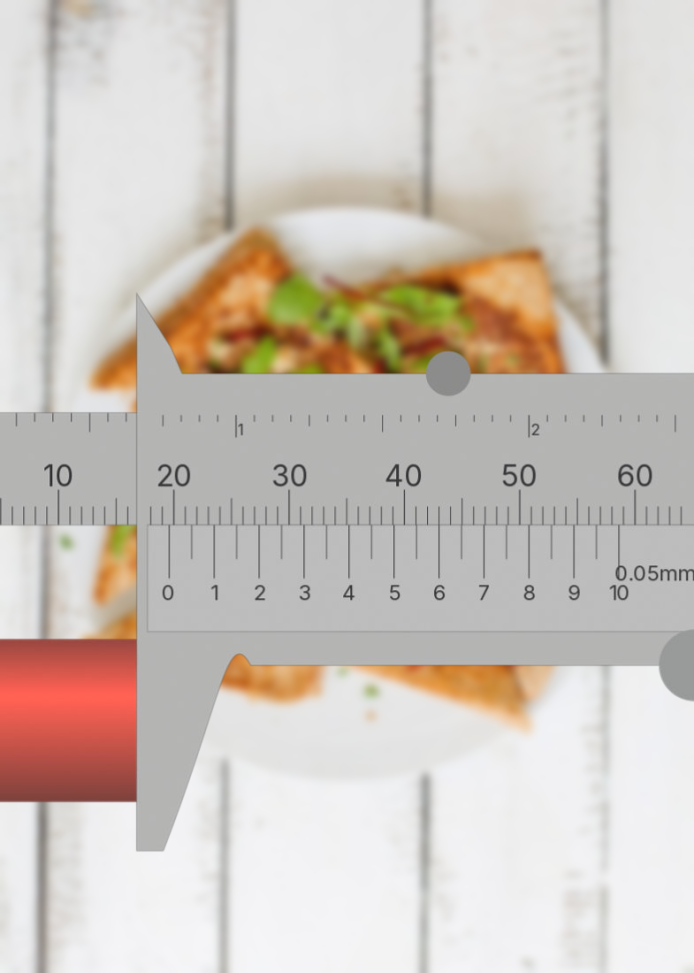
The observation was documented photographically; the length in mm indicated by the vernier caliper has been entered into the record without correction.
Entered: 19.6 mm
